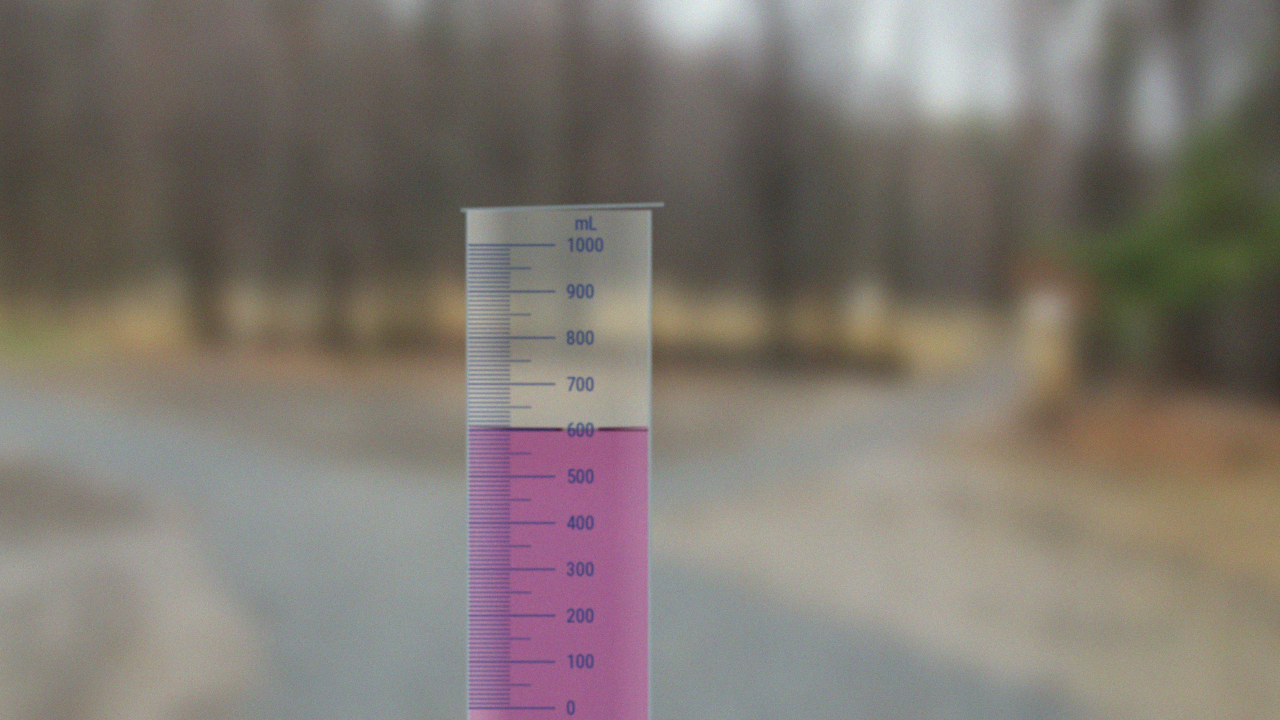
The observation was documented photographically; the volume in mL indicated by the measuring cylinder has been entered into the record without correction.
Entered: 600 mL
